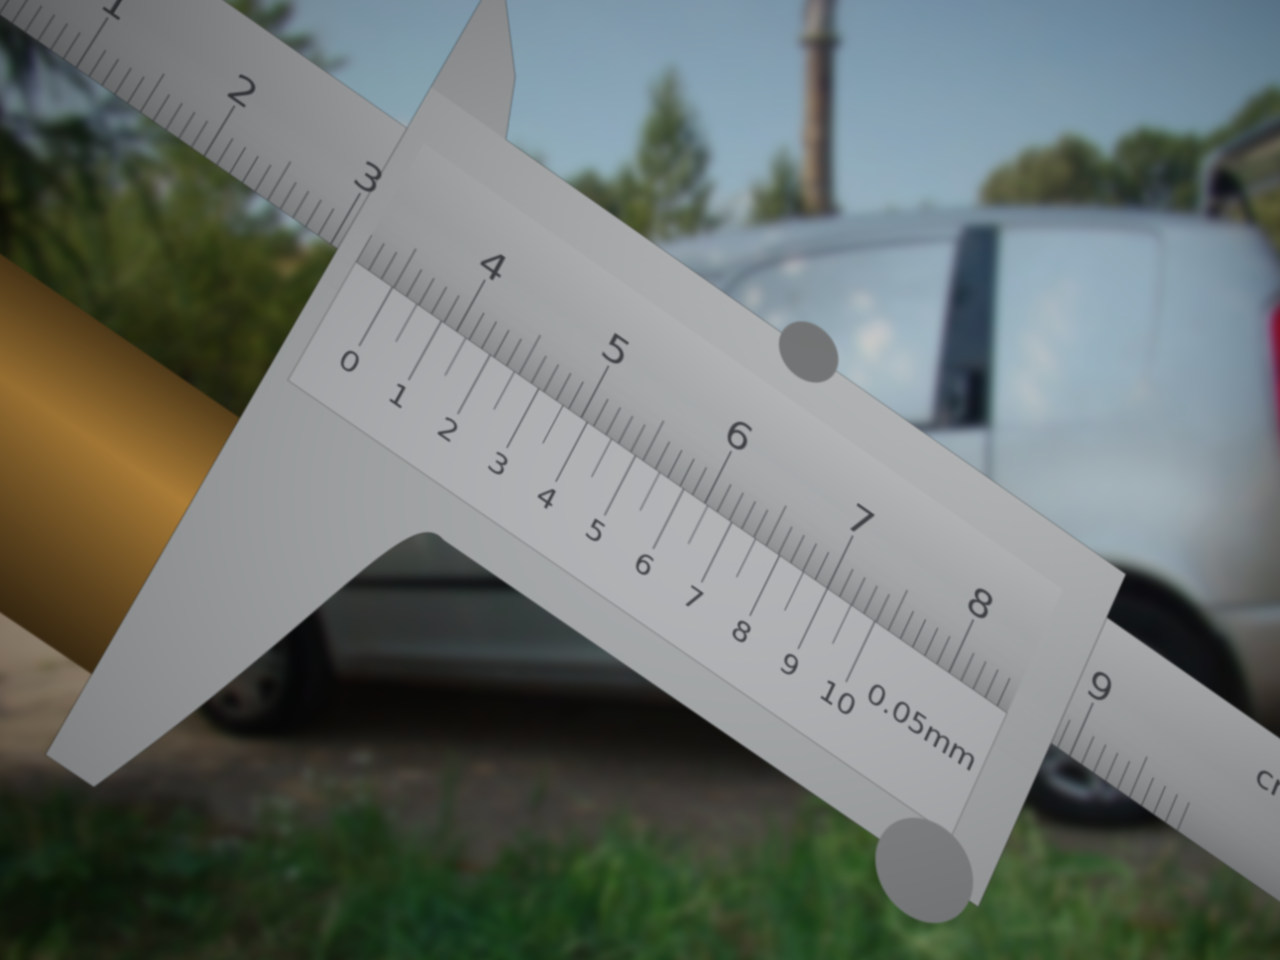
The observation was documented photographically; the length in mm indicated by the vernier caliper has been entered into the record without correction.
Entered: 34.9 mm
